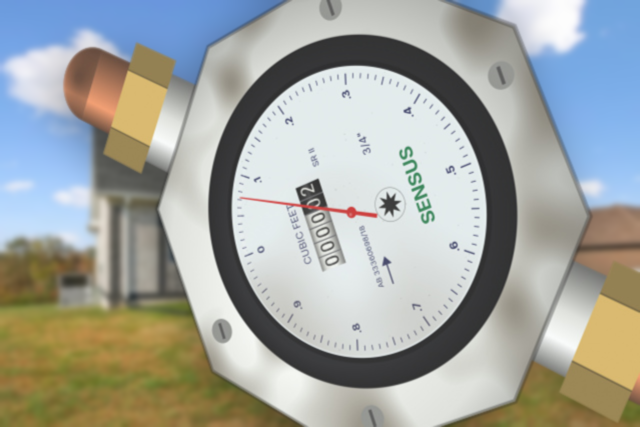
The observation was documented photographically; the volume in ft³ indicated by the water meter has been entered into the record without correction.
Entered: 2.07 ft³
